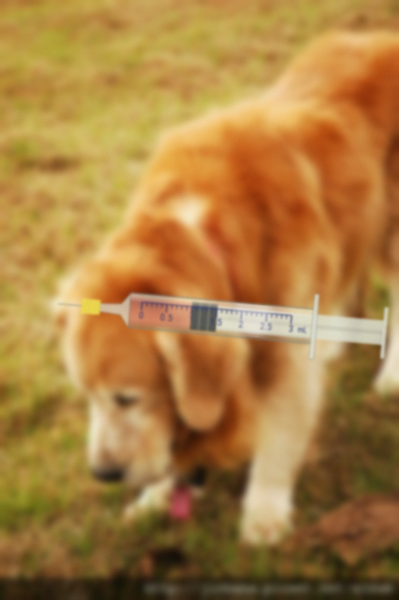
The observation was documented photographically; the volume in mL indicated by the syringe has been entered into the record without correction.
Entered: 1 mL
